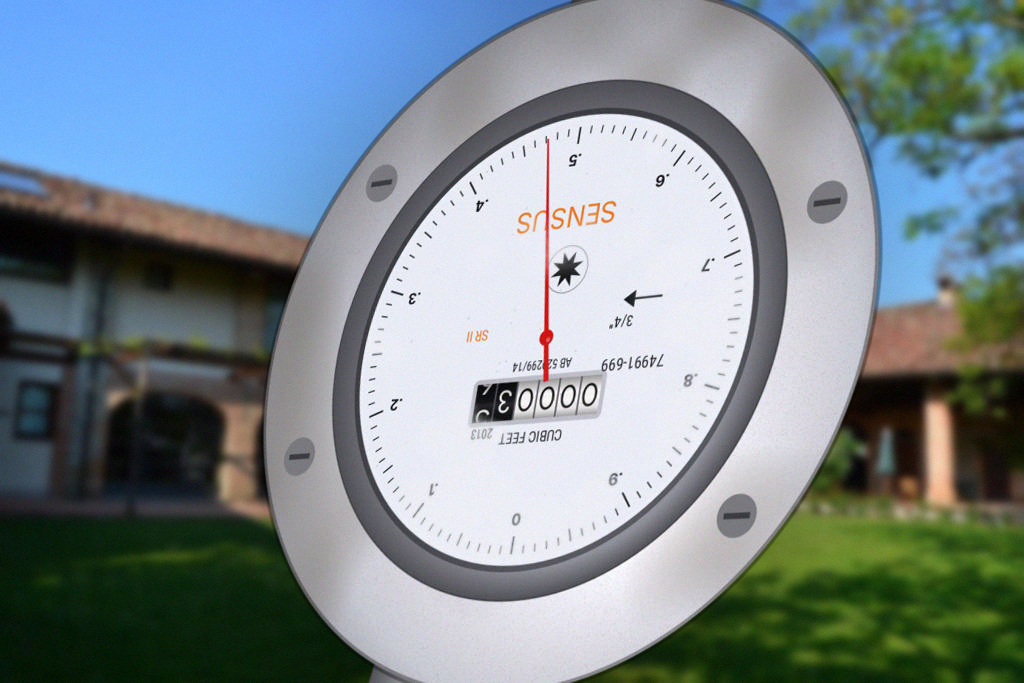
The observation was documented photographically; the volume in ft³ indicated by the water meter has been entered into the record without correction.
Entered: 35.47 ft³
